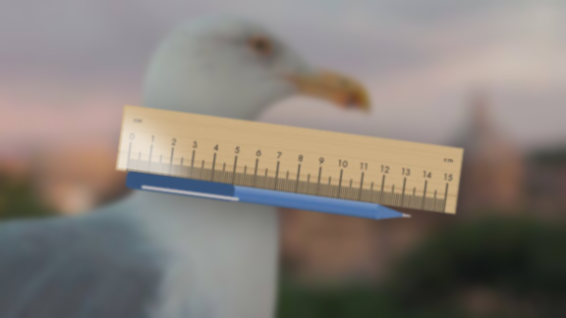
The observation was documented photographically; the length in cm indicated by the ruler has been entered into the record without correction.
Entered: 13.5 cm
